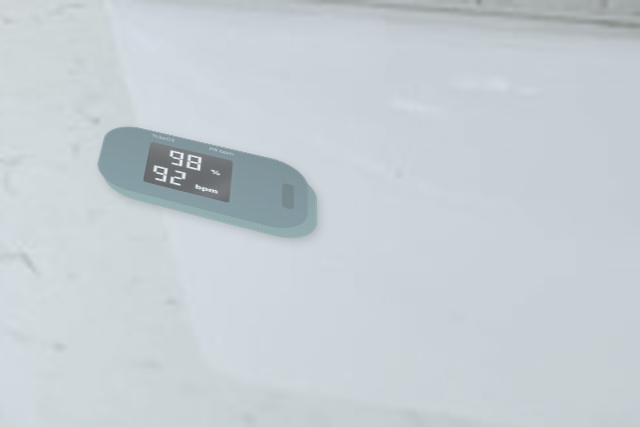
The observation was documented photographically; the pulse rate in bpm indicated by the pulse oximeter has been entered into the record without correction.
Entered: 92 bpm
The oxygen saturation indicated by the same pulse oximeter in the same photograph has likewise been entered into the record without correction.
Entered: 98 %
